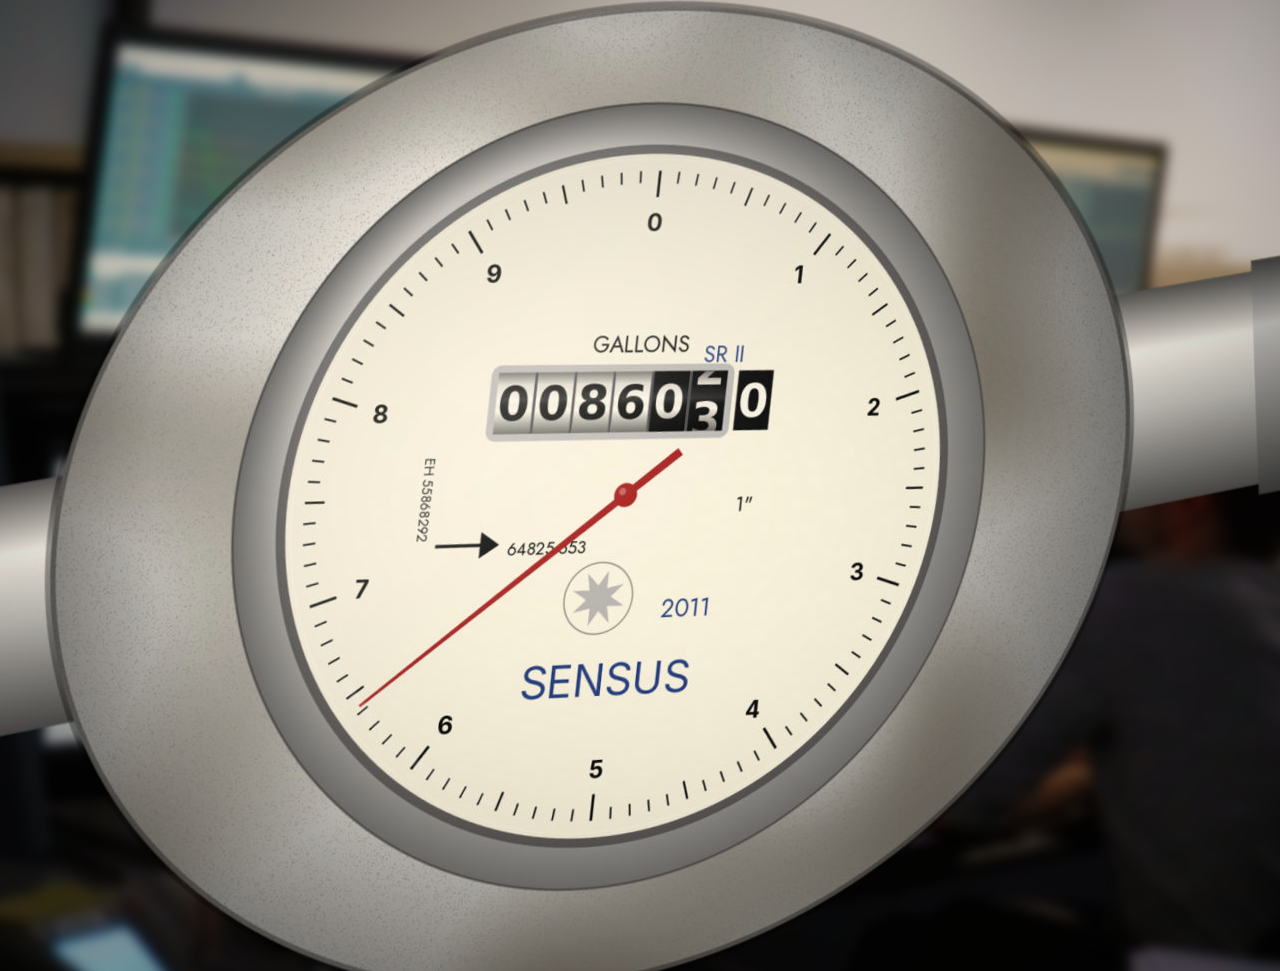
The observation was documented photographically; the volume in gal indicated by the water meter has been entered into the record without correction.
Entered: 86026.4 gal
